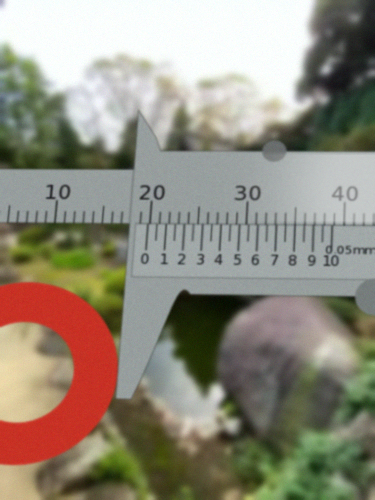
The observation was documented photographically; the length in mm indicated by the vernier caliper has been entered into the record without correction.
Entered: 19.8 mm
